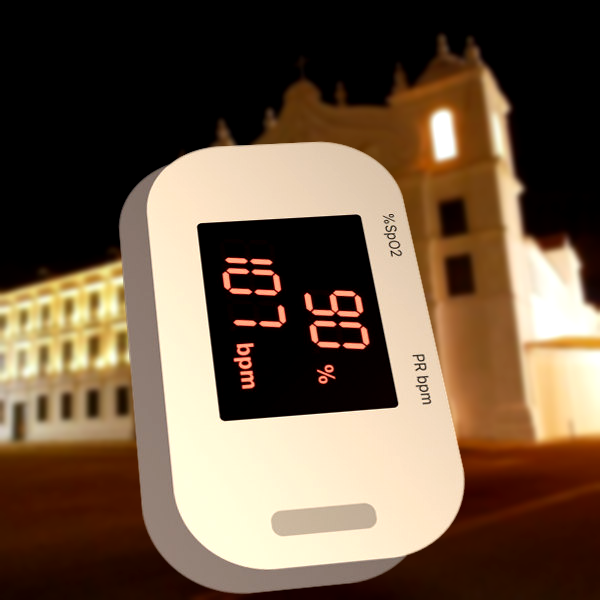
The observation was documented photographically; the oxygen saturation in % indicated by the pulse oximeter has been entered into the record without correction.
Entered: 90 %
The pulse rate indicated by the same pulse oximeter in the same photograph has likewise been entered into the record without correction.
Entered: 107 bpm
